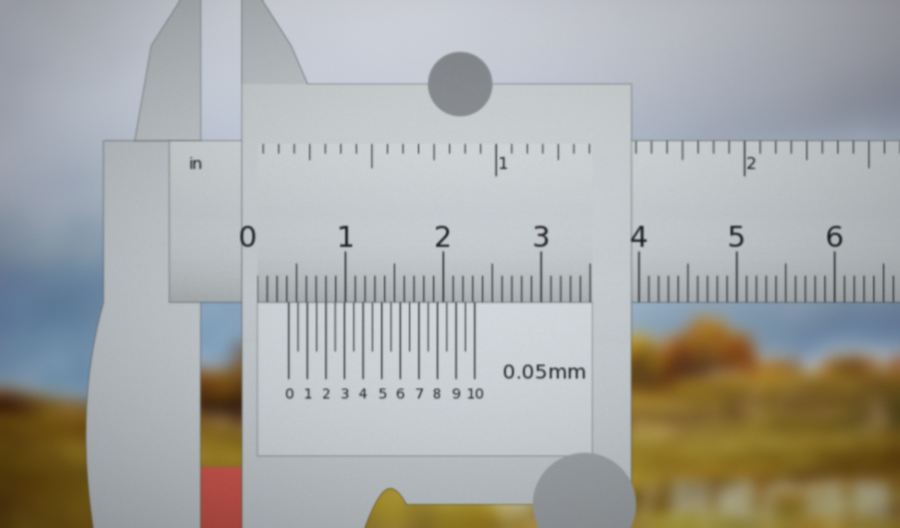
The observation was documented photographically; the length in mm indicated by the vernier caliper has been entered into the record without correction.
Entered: 4.2 mm
